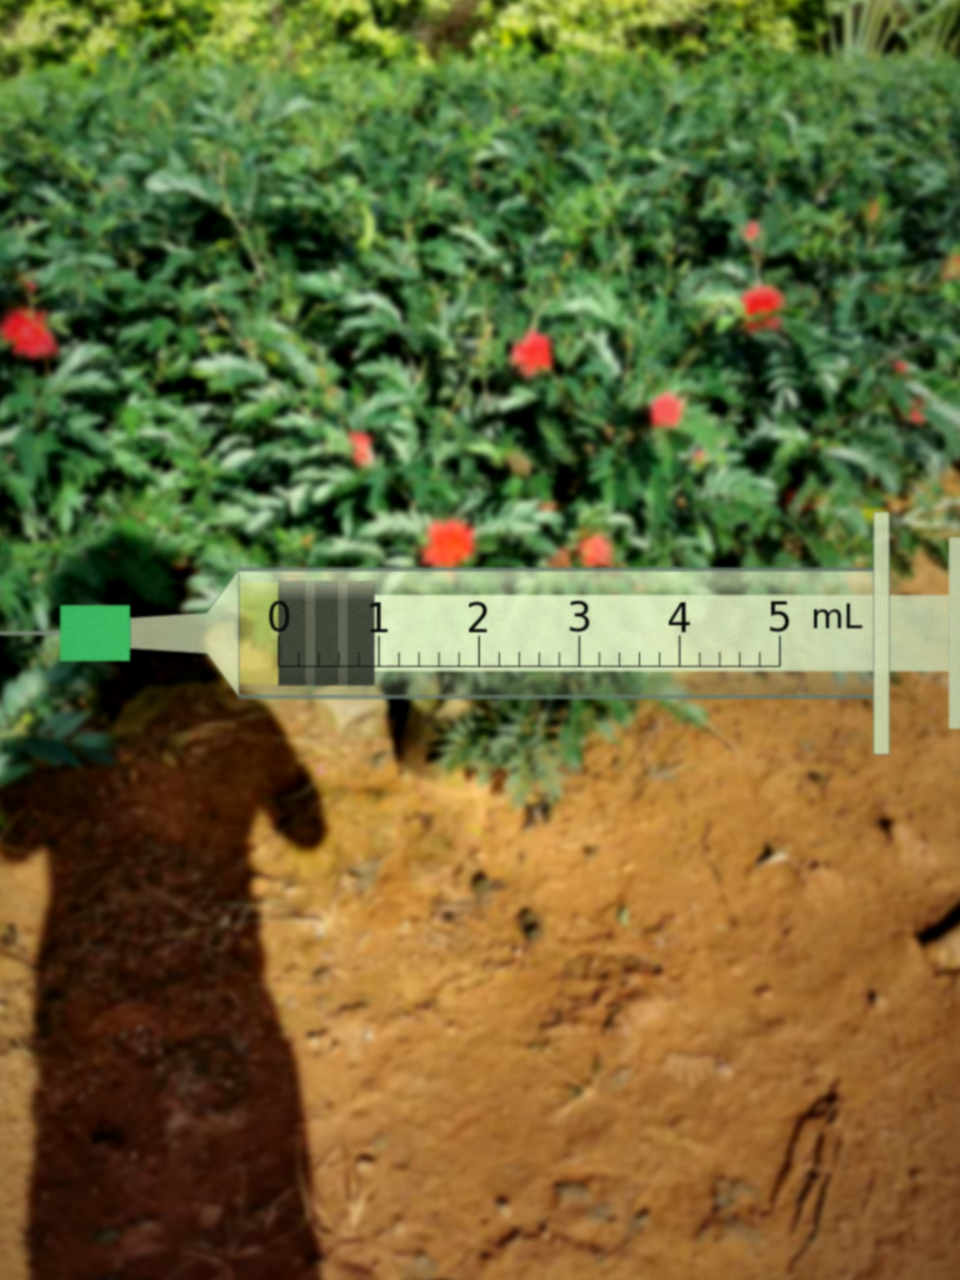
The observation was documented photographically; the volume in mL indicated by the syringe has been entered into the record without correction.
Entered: 0 mL
